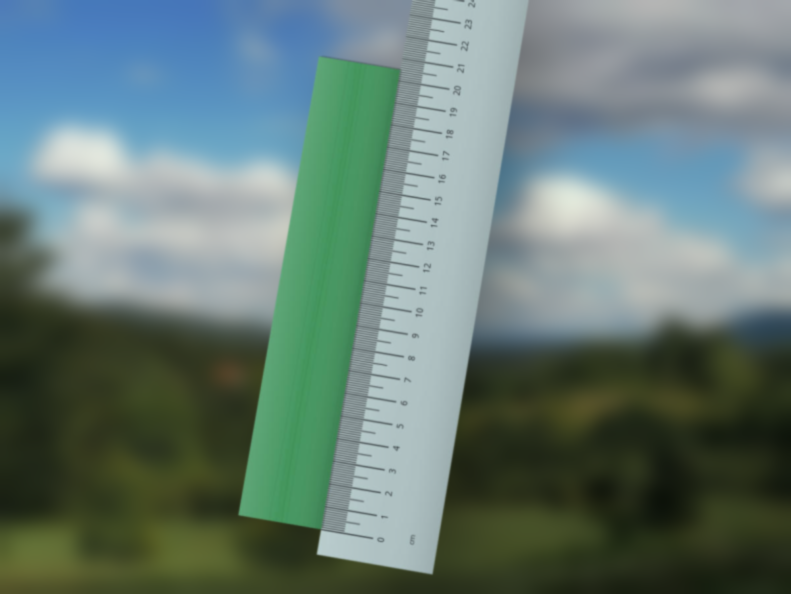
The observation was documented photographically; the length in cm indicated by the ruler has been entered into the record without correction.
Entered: 20.5 cm
